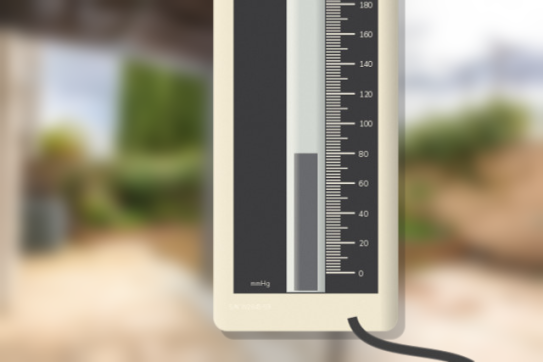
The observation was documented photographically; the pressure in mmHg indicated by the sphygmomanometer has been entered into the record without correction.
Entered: 80 mmHg
